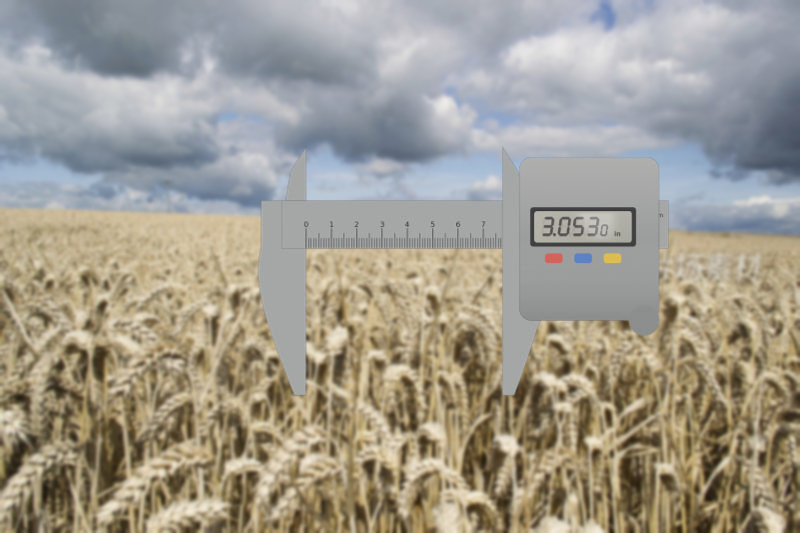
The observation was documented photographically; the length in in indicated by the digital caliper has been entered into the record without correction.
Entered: 3.0530 in
